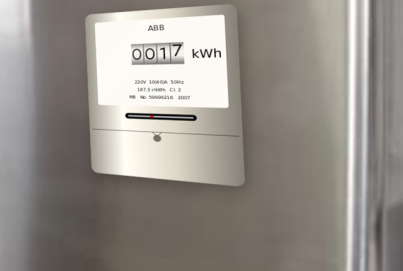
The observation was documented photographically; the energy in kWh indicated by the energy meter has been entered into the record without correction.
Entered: 17 kWh
